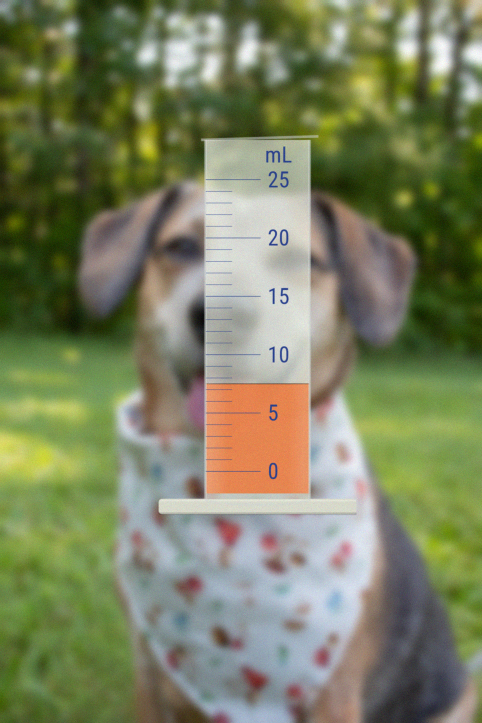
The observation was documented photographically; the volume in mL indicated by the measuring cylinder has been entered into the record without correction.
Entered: 7.5 mL
